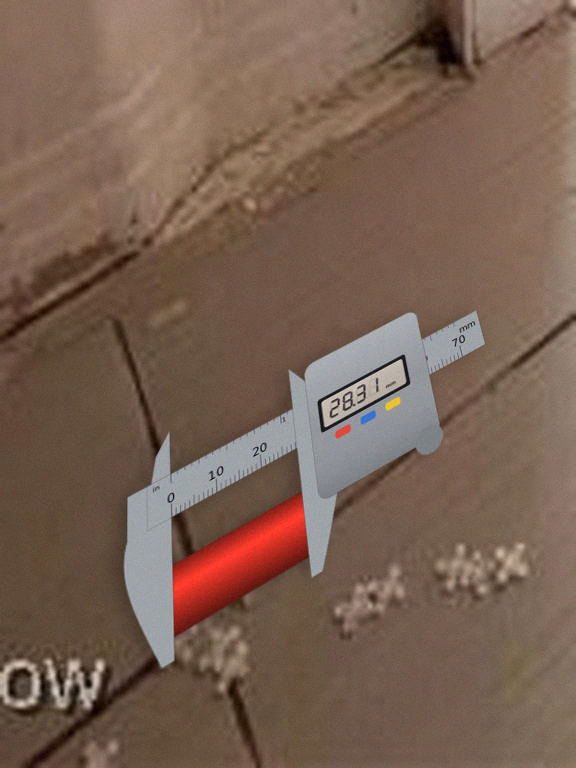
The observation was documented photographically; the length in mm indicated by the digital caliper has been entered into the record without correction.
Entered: 28.31 mm
